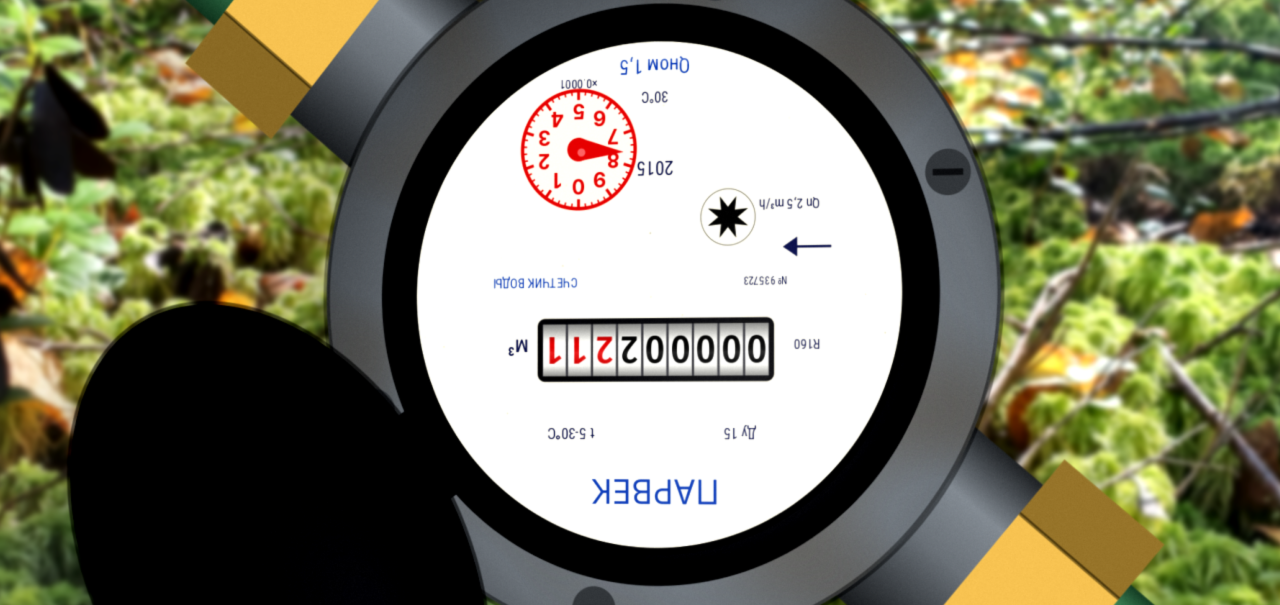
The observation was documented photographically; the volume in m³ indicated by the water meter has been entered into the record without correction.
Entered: 2.2117 m³
